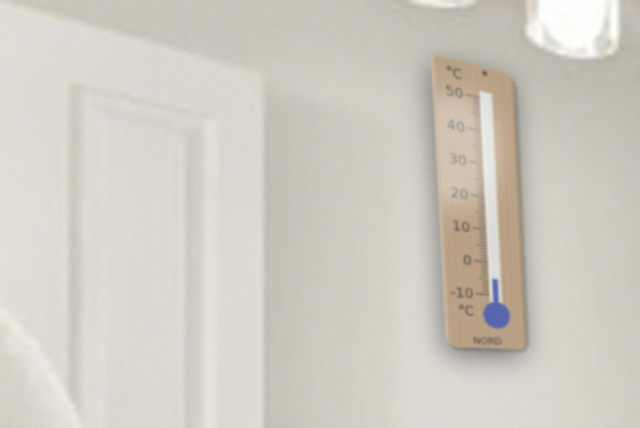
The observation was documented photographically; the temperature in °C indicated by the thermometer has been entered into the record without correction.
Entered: -5 °C
